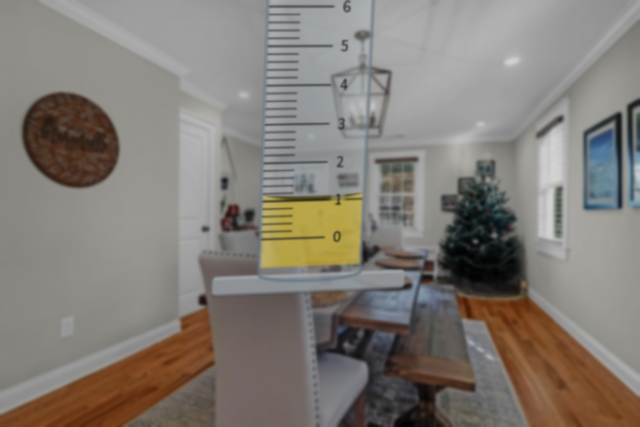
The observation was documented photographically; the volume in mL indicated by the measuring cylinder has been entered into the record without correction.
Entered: 1 mL
